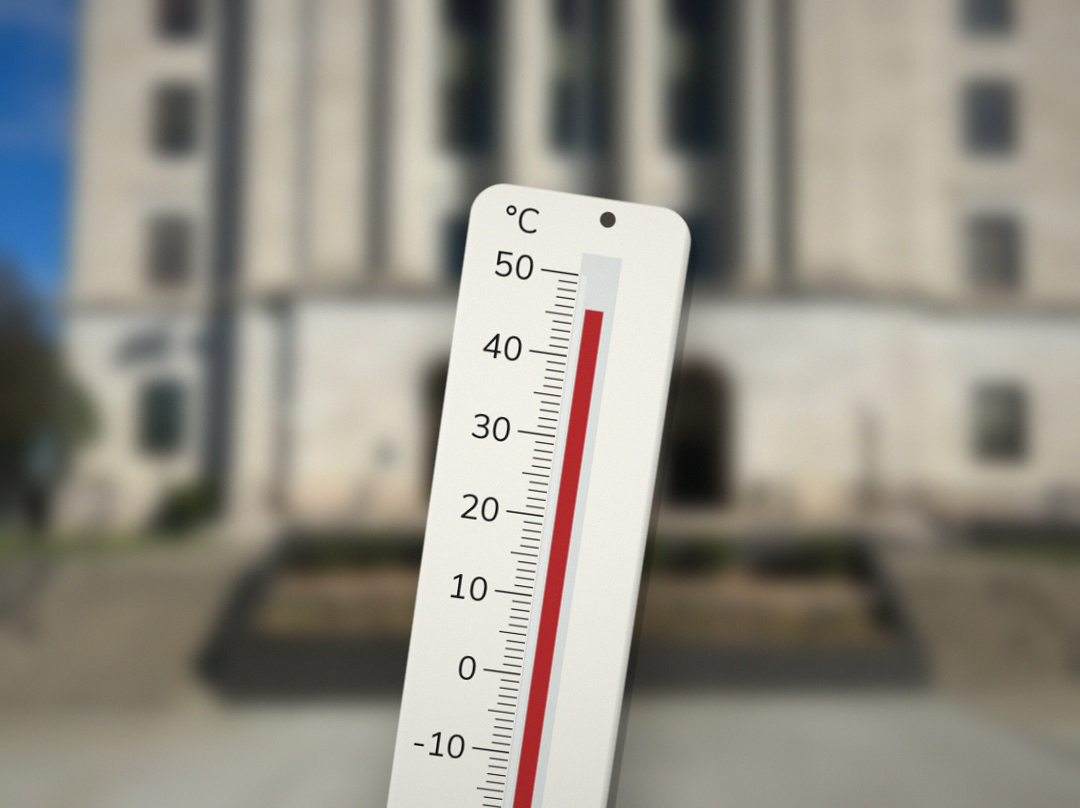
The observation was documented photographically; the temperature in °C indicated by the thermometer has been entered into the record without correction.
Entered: 46 °C
